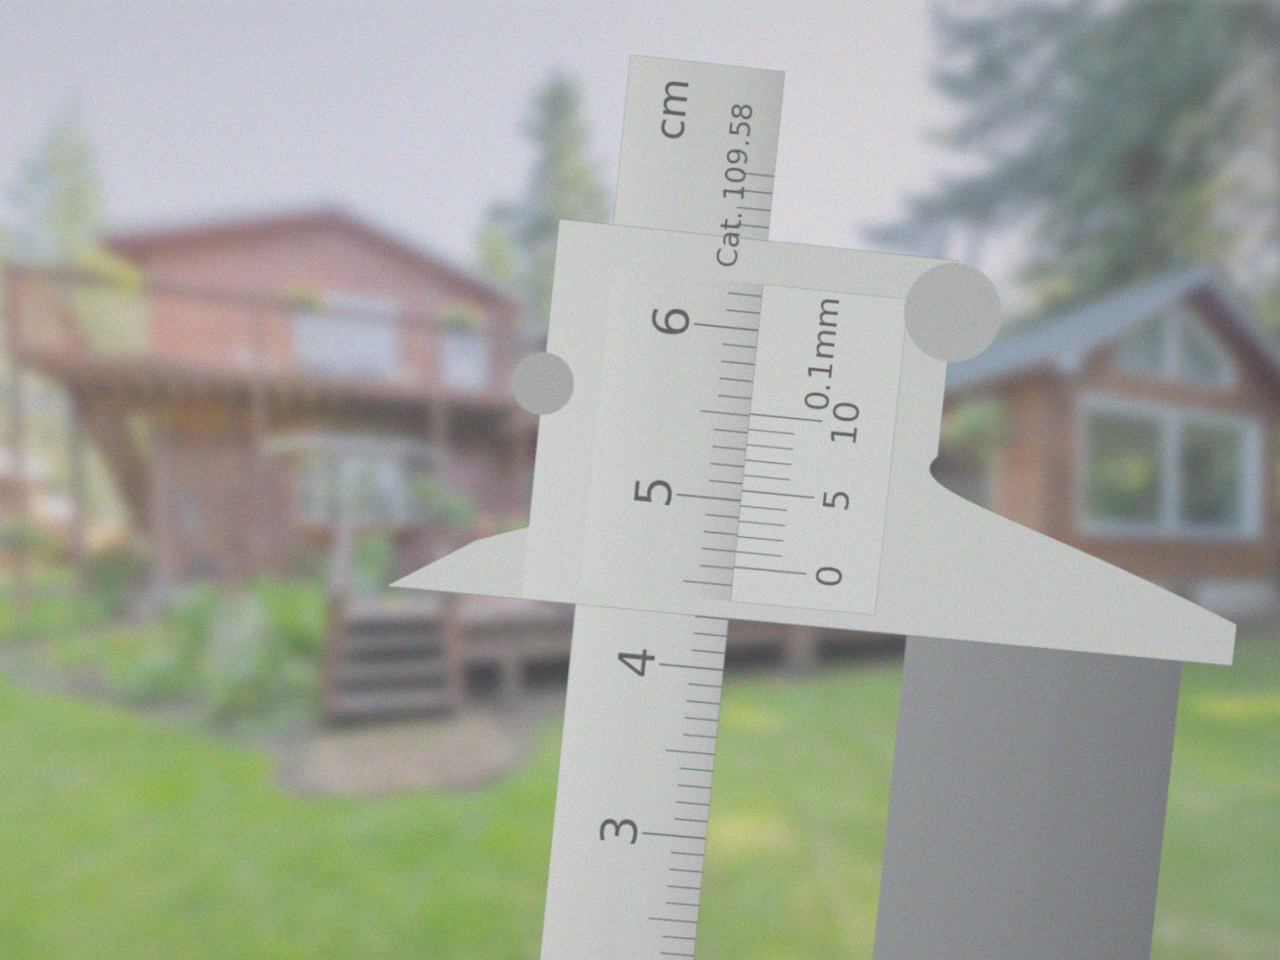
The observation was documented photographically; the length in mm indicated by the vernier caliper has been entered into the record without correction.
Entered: 46.1 mm
